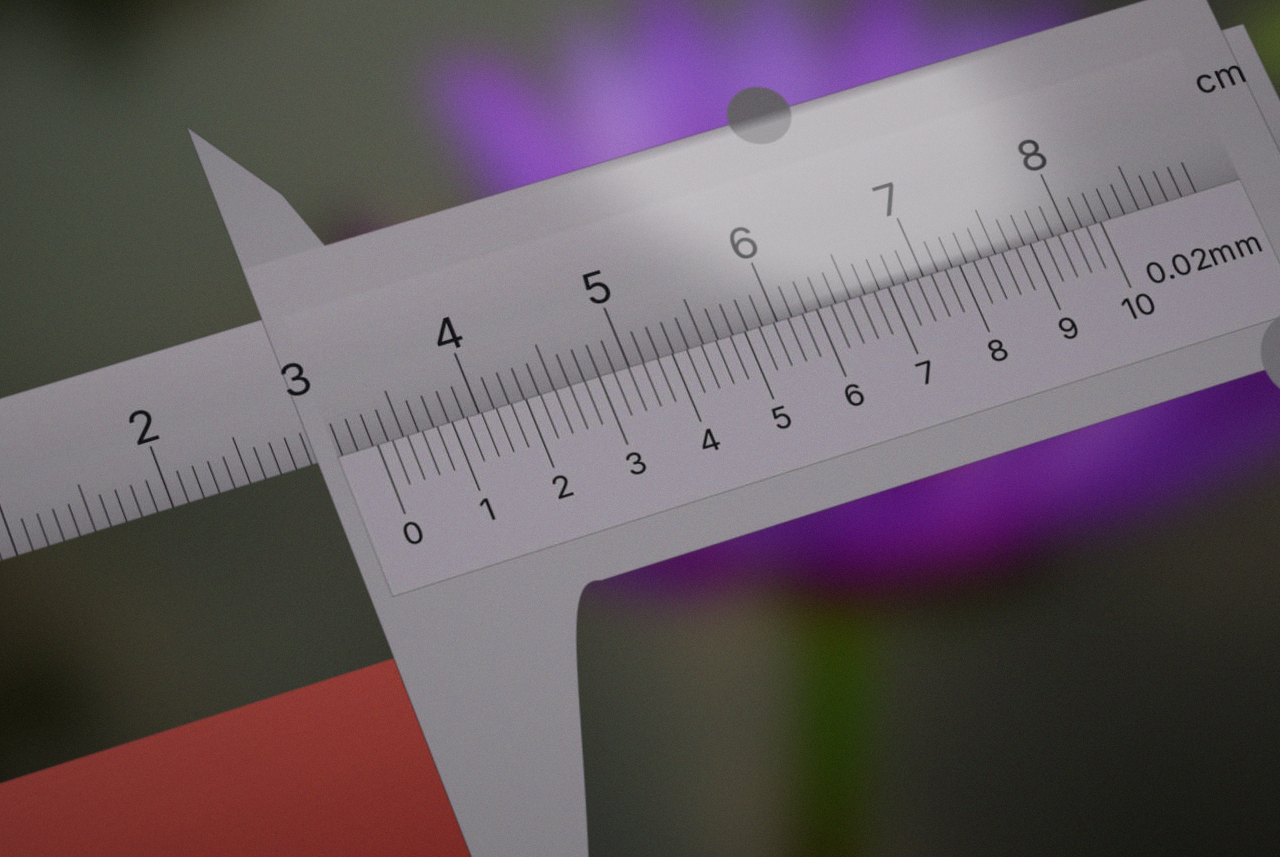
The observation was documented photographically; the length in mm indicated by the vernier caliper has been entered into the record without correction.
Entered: 33.3 mm
